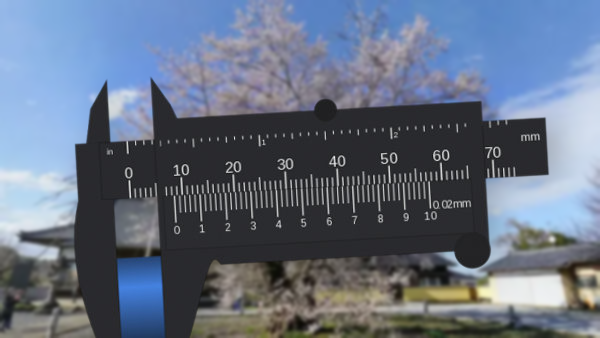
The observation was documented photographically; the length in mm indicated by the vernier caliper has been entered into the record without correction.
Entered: 8.5 mm
